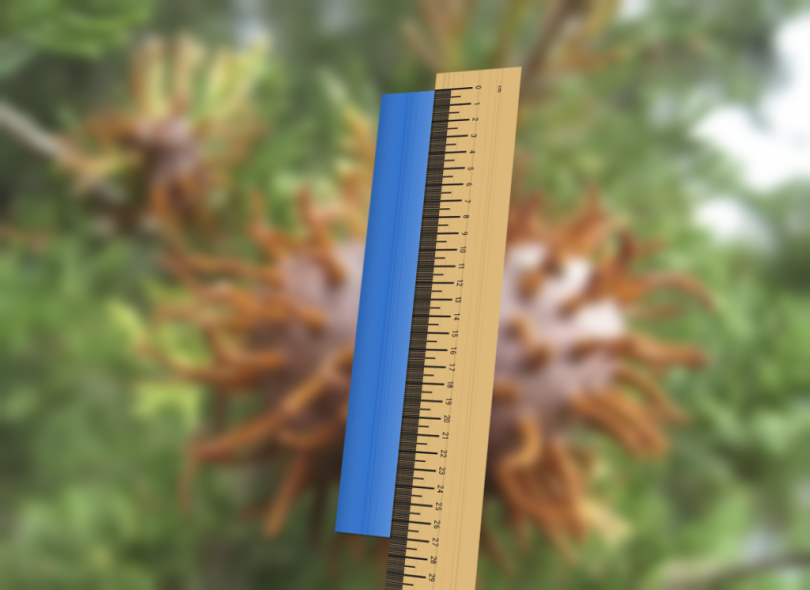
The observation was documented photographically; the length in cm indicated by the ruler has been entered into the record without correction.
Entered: 27 cm
